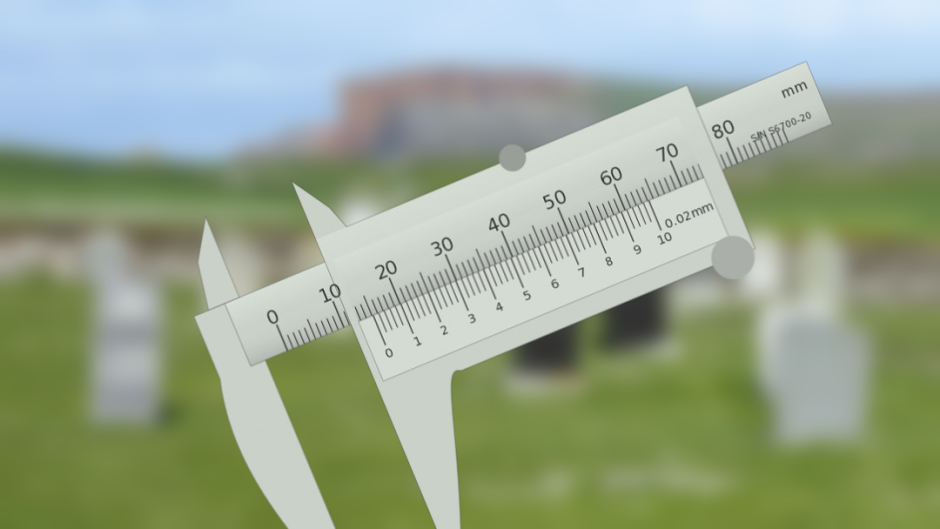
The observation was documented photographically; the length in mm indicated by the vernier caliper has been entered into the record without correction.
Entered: 15.2 mm
